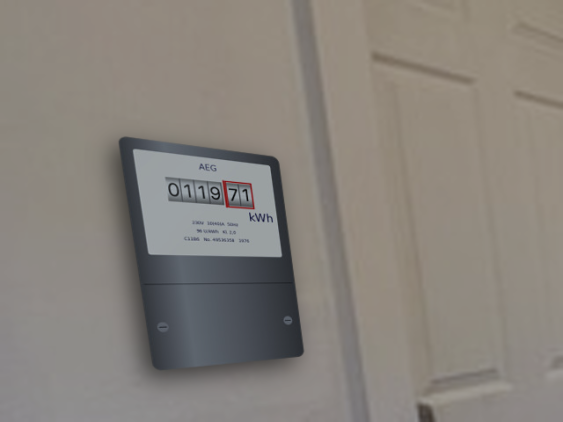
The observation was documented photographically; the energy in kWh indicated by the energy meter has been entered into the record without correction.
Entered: 119.71 kWh
